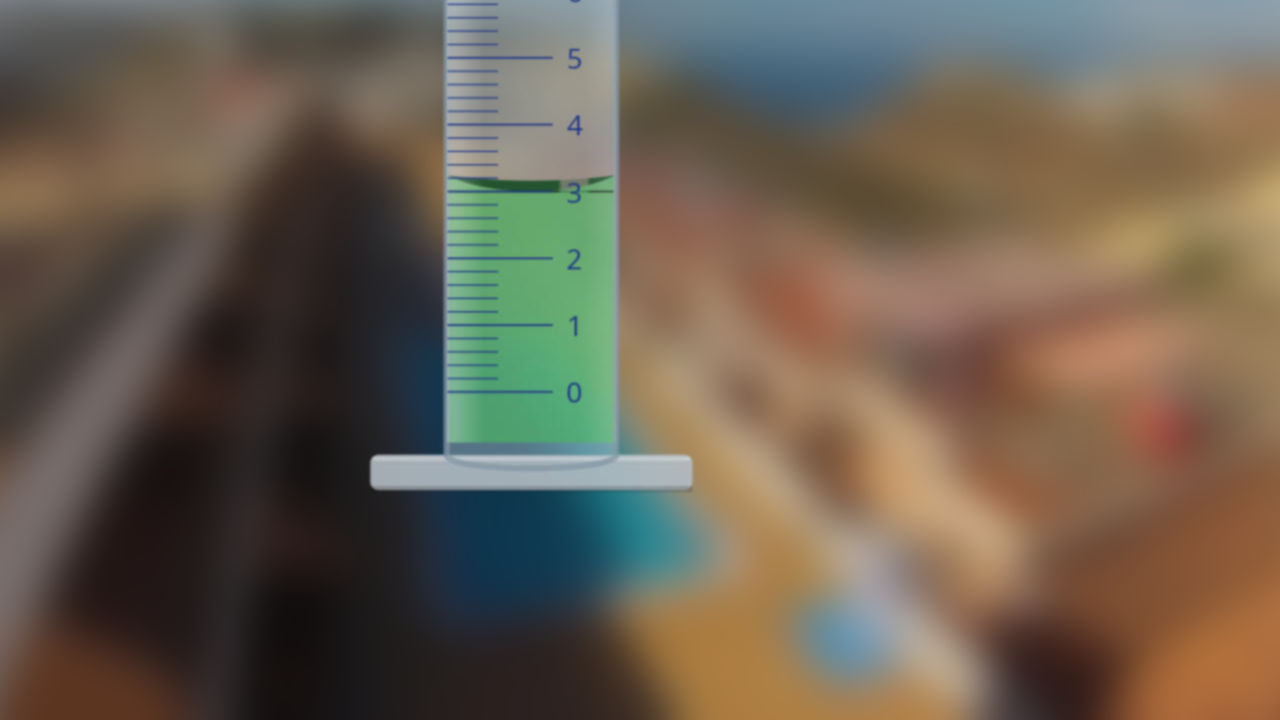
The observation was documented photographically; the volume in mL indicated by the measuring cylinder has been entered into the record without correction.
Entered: 3 mL
